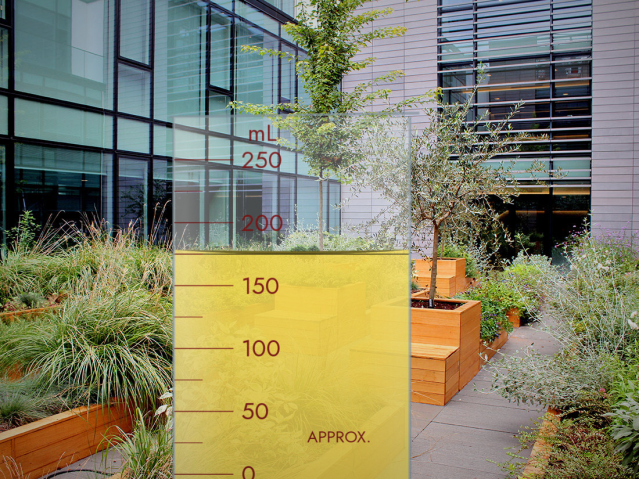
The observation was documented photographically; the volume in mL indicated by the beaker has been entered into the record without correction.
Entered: 175 mL
